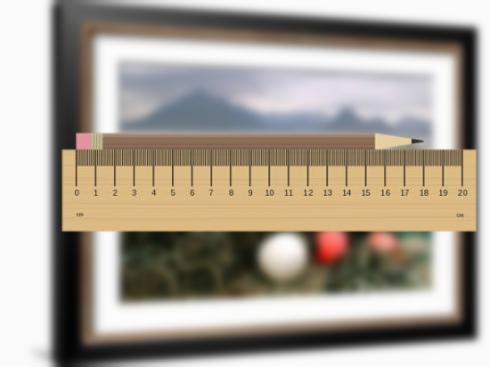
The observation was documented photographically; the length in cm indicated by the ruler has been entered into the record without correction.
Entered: 18 cm
